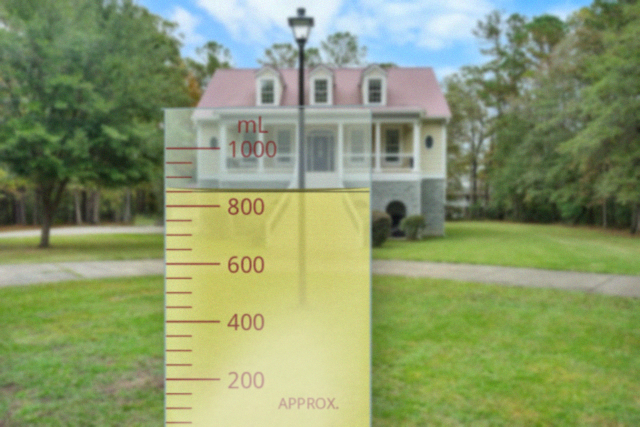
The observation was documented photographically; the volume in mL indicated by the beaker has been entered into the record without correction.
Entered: 850 mL
